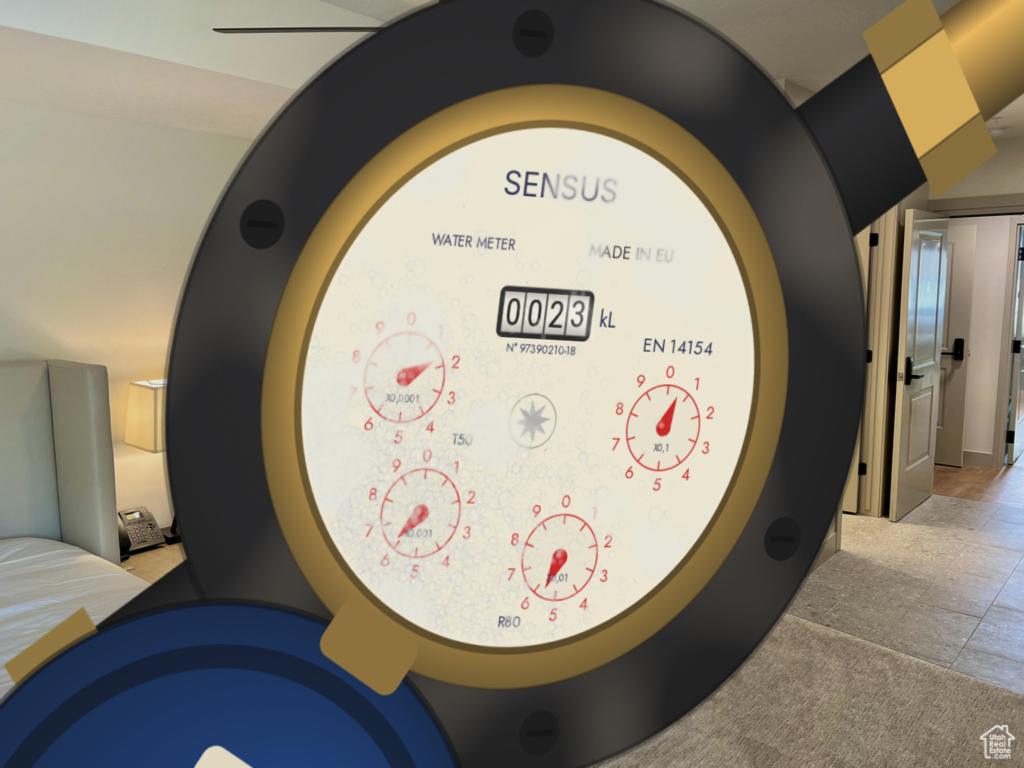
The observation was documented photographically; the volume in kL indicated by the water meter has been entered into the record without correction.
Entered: 23.0561 kL
